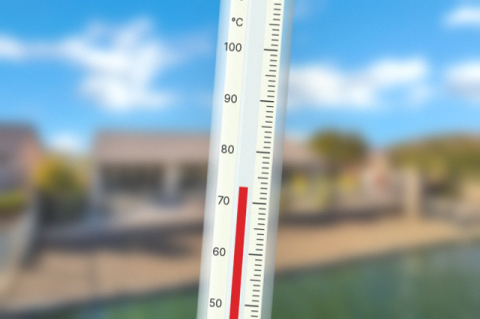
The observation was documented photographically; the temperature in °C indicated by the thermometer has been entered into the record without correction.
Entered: 73 °C
